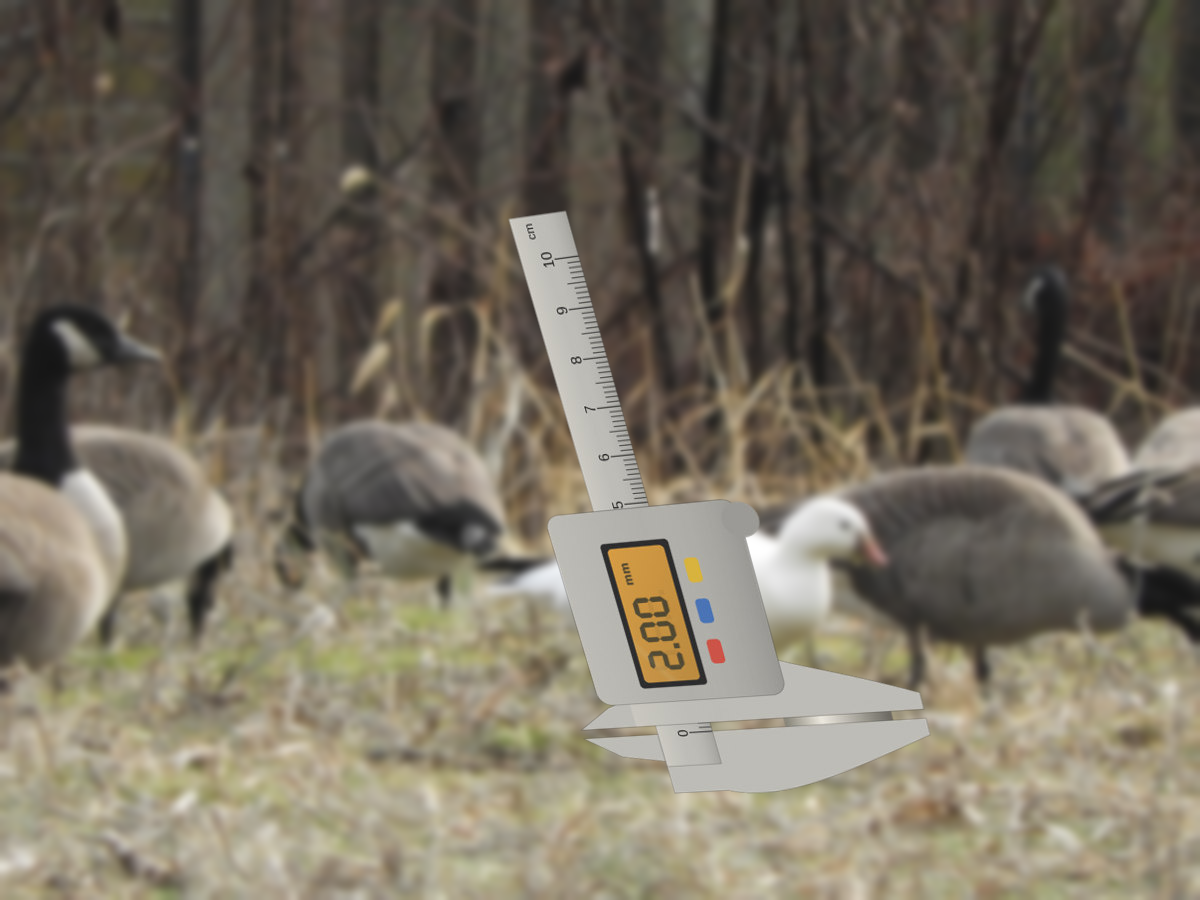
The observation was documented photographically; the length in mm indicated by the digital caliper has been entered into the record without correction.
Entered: 2.00 mm
